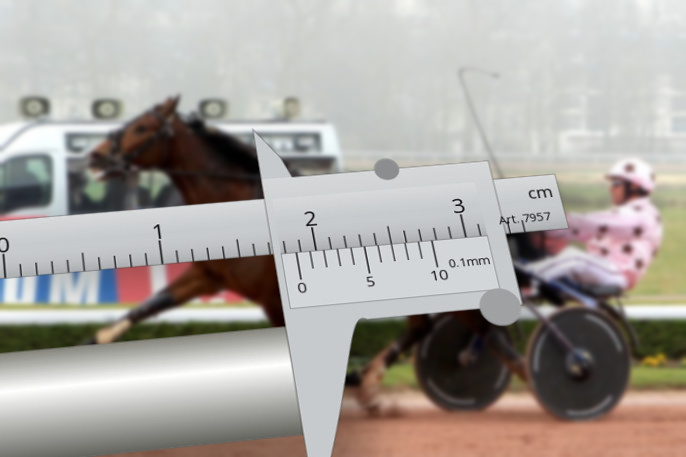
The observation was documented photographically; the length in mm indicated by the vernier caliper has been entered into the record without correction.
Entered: 18.7 mm
